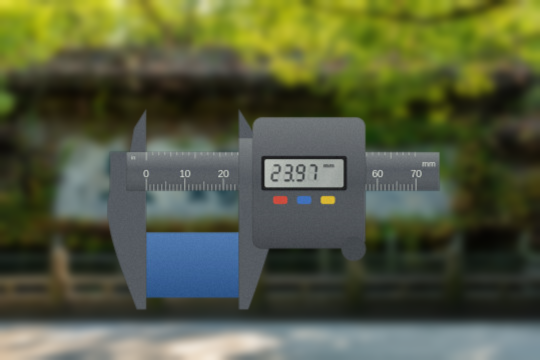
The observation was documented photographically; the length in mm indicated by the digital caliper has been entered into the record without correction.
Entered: 23.97 mm
